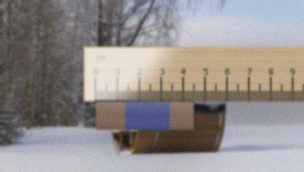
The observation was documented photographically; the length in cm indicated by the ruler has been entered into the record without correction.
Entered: 4.5 cm
